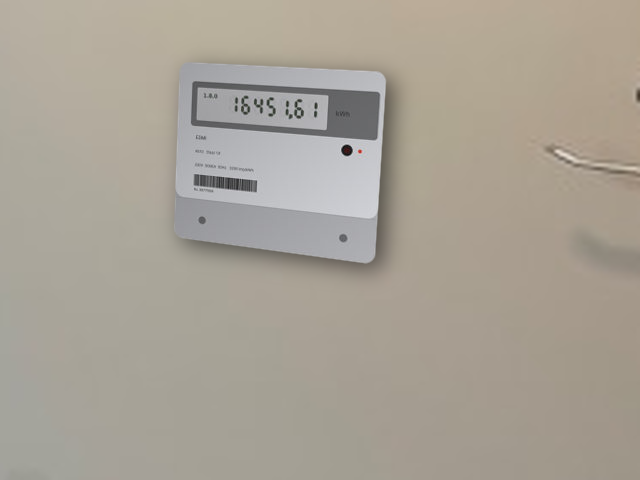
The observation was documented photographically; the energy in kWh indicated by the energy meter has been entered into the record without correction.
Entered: 16451.61 kWh
